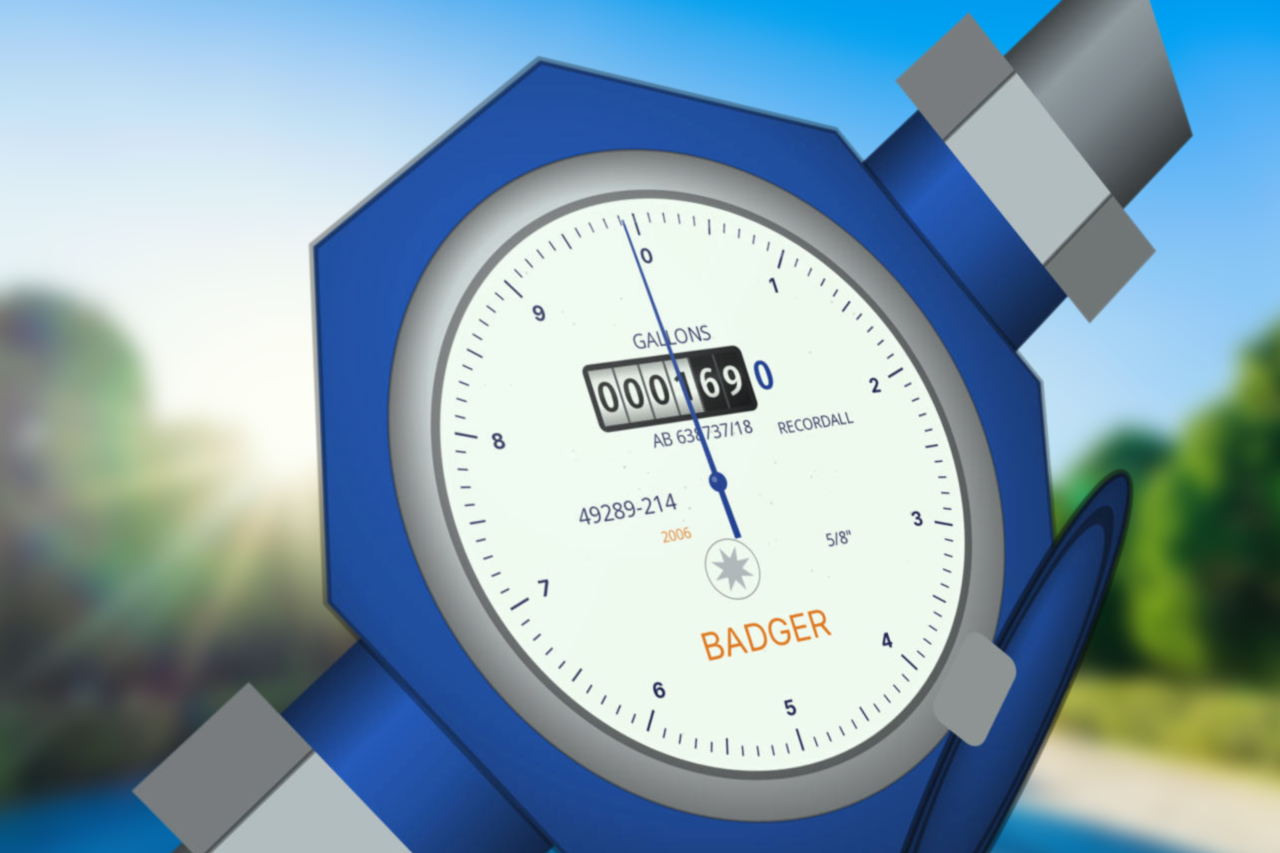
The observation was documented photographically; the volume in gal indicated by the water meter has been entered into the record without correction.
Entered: 1689.9 gal
